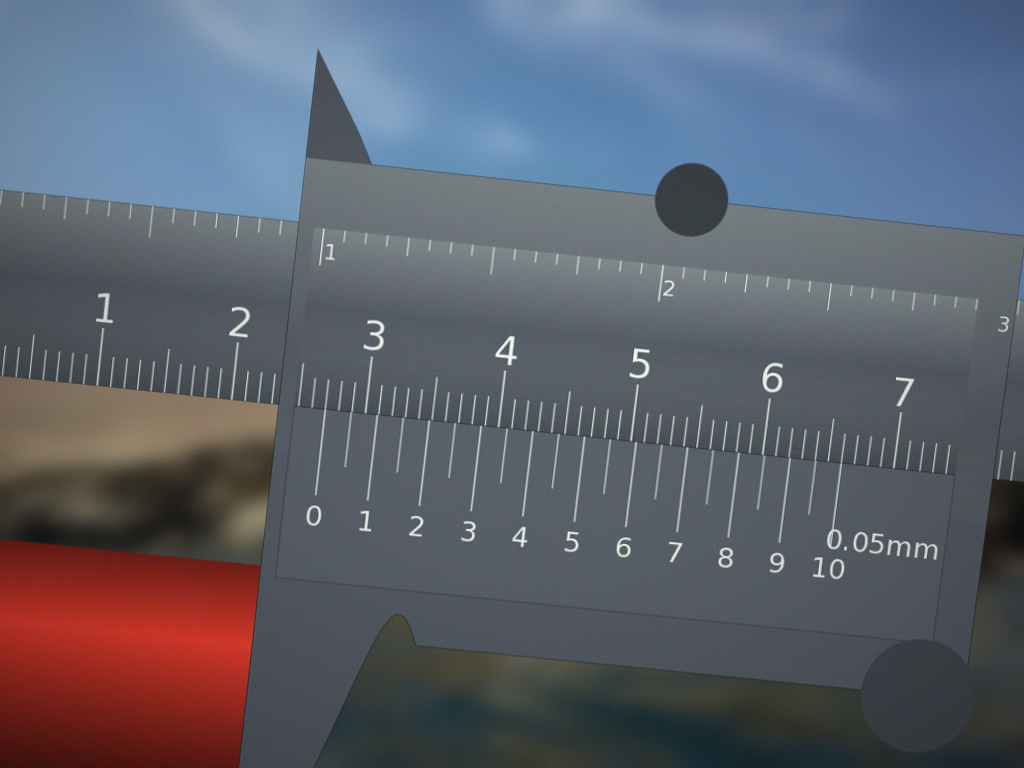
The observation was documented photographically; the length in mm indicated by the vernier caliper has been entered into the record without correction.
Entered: 27.0 mm
